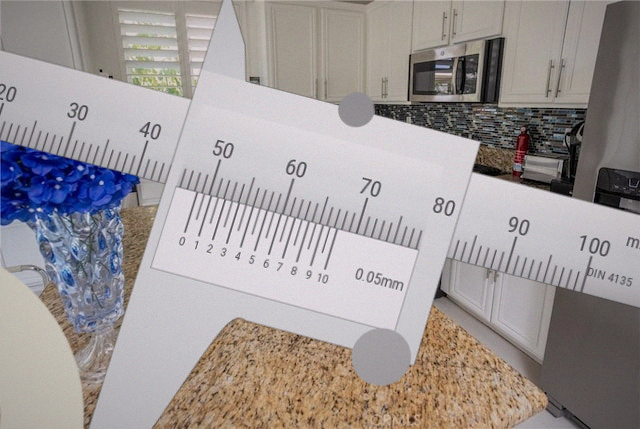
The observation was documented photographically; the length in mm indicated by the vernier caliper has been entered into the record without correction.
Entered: 48.4 mm
